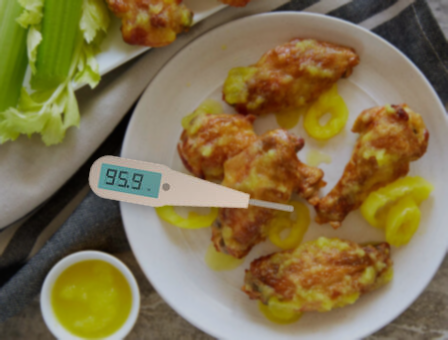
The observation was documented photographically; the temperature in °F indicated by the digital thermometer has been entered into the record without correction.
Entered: 95.9 °F
